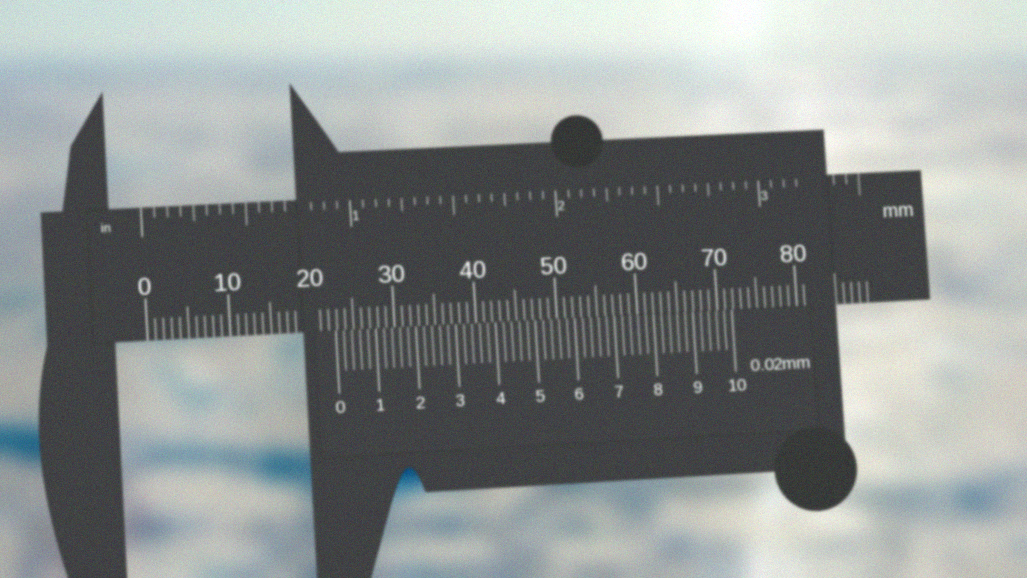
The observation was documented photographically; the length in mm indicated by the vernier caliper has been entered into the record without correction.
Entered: 22.8 mm
